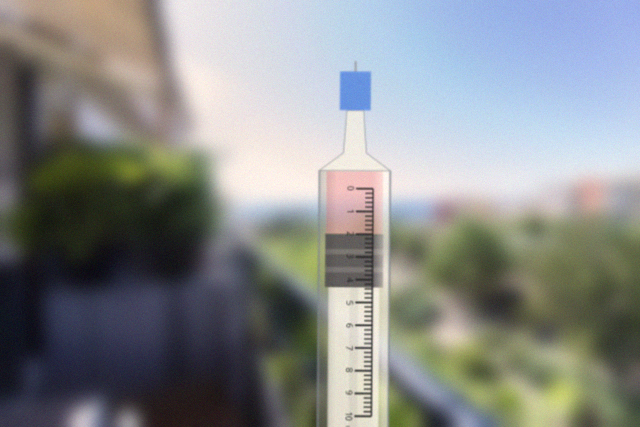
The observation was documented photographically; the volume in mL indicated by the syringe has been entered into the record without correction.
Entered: 2 mL
